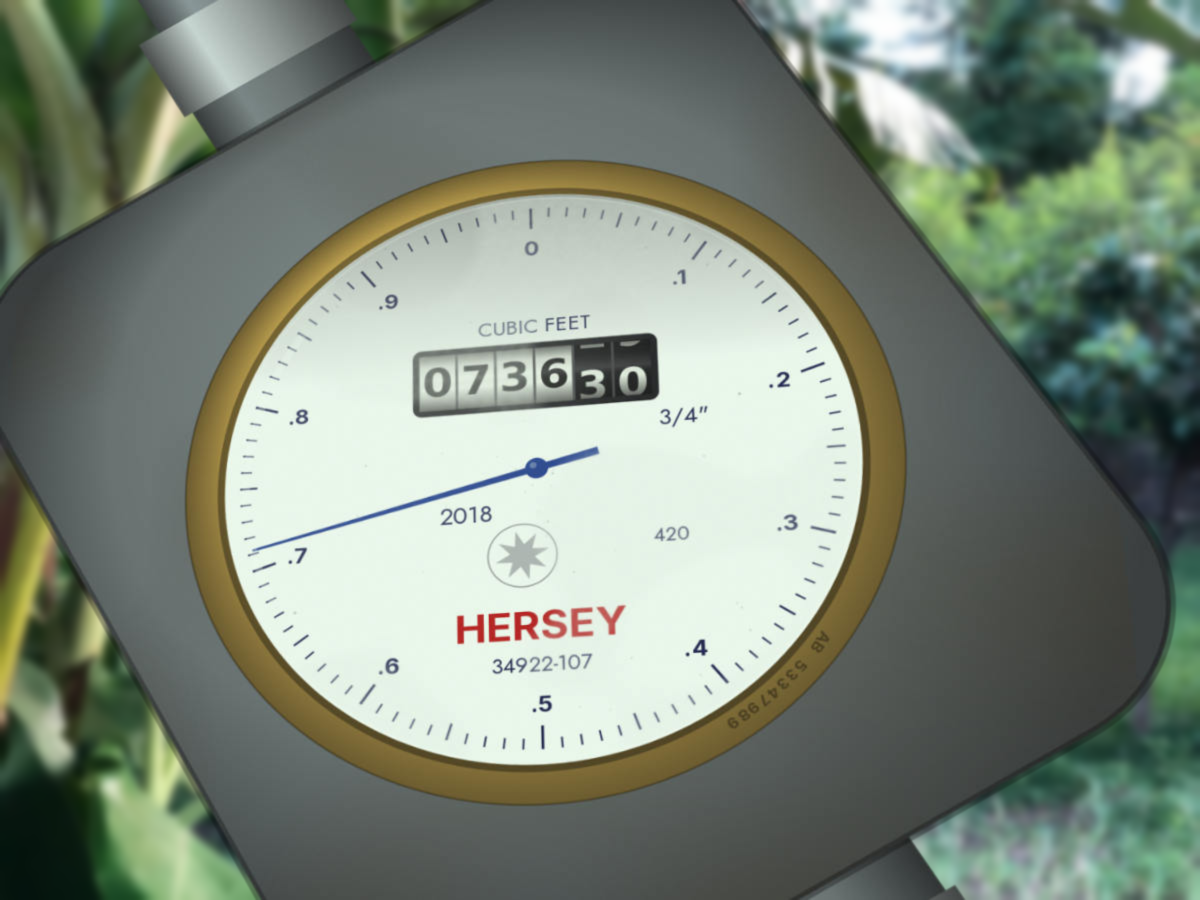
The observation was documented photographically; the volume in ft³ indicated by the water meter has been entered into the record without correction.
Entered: 73629.71 ft³
